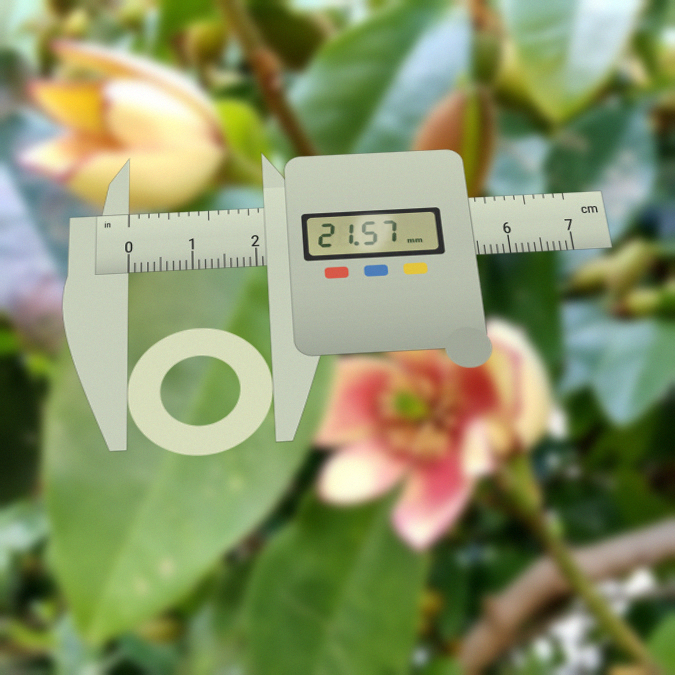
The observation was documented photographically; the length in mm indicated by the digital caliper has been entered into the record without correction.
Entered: 21.57 mm
